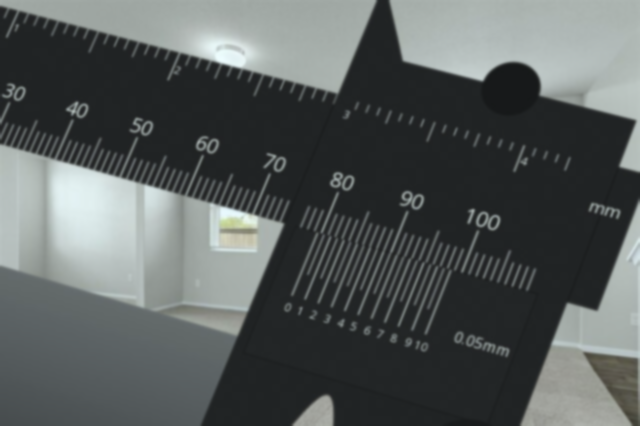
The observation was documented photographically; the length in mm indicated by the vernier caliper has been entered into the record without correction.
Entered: 79.5 mm
